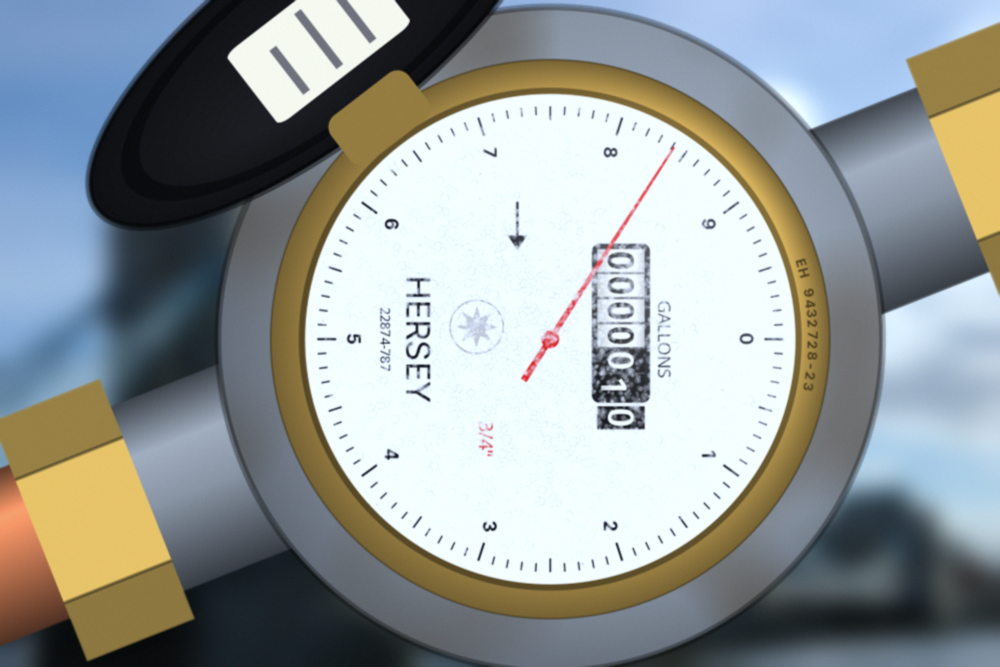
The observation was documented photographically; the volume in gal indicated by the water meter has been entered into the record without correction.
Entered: 8.4 gal
